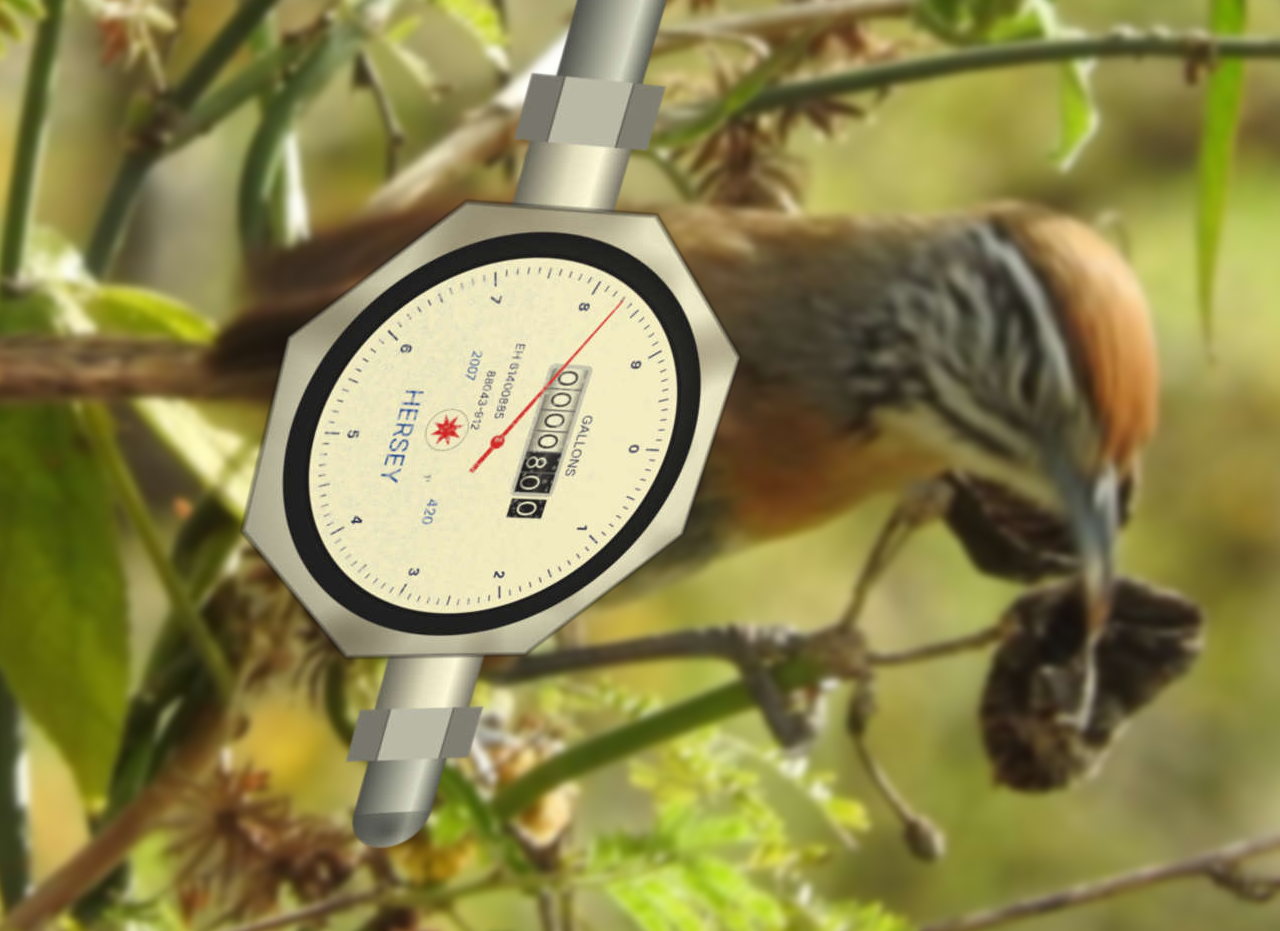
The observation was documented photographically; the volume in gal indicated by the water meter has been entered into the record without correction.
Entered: 798.3 gal
